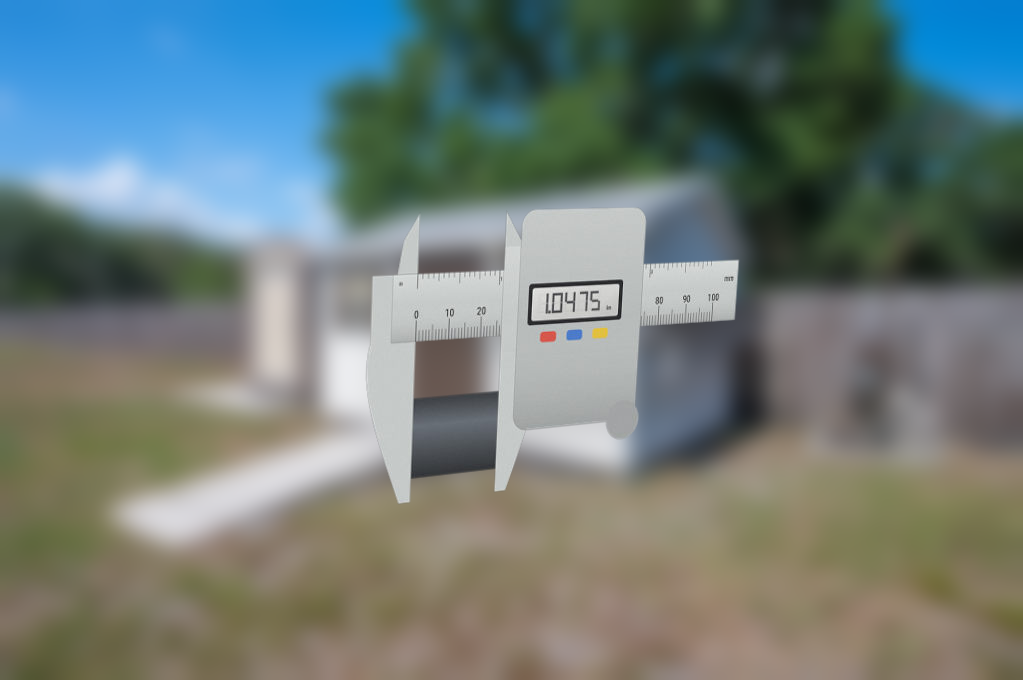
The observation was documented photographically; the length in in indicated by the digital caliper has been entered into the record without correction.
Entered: 1.0475 in
